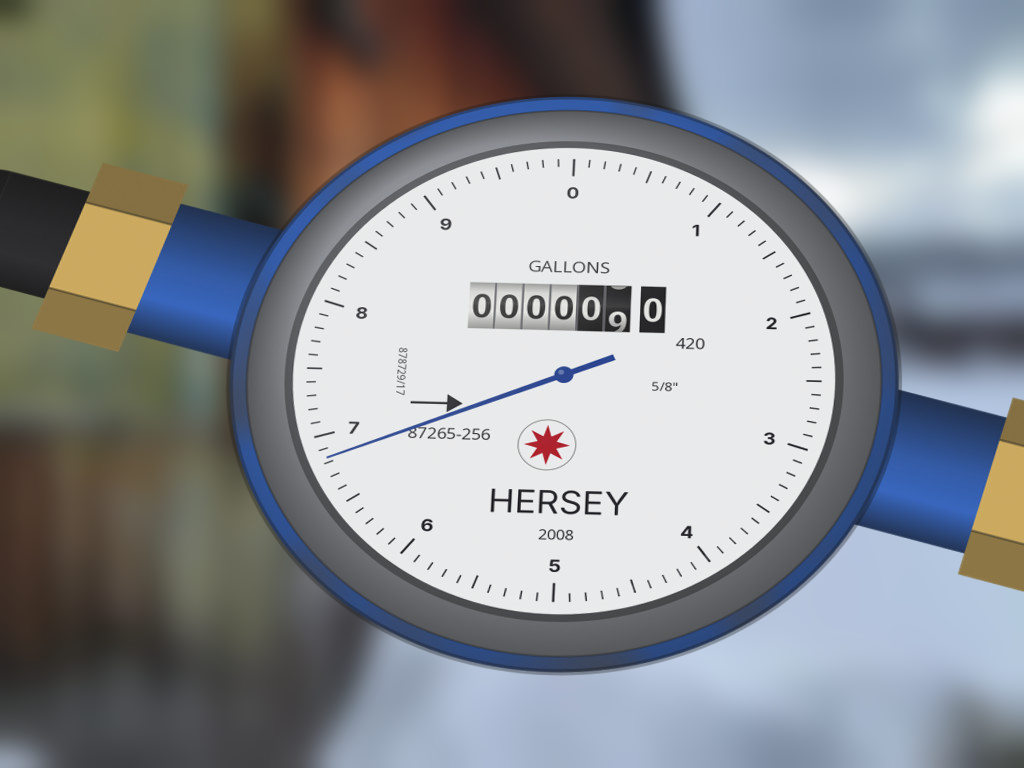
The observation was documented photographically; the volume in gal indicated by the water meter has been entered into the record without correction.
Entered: 86.8 gal
